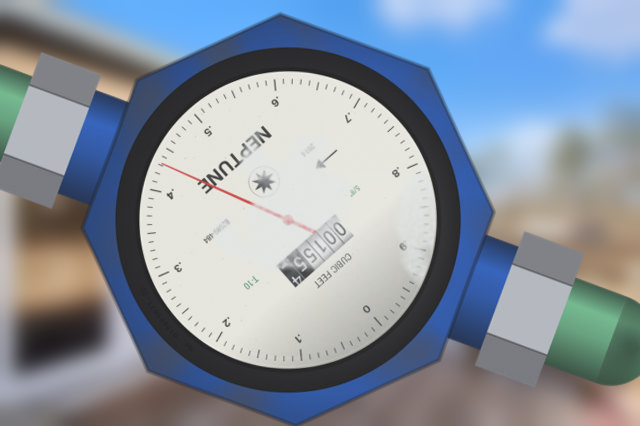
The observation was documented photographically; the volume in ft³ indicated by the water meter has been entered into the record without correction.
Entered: 1554.43 ft³
